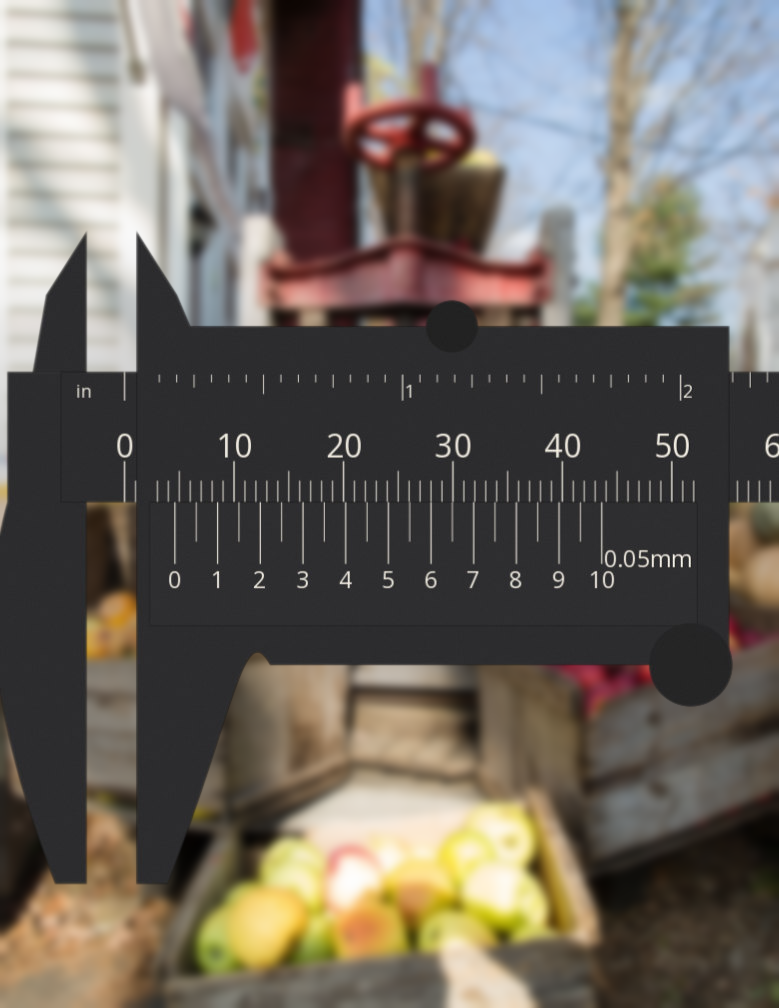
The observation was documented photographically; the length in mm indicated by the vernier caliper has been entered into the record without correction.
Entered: 4.6 mm
